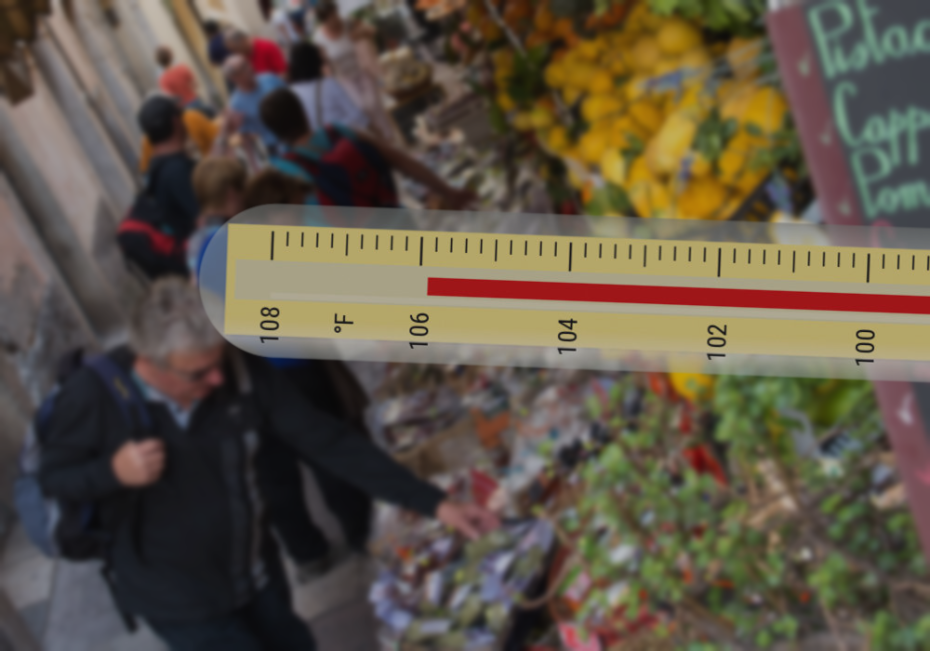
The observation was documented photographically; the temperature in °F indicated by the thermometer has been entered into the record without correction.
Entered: 105.9 °F
